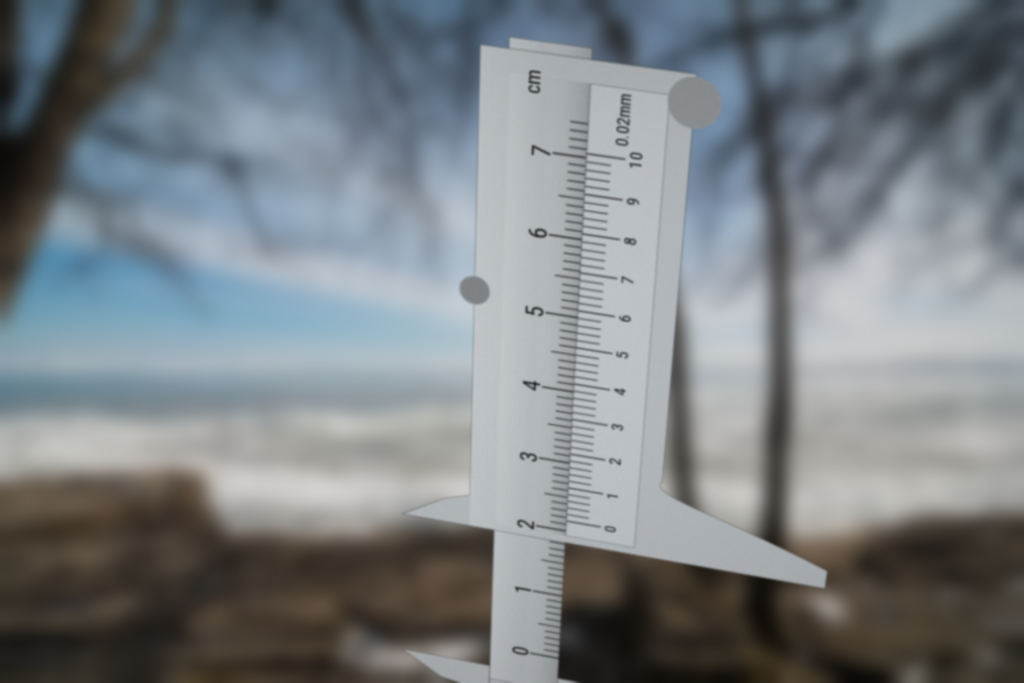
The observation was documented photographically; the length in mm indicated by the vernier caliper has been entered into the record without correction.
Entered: 21.5 mm
